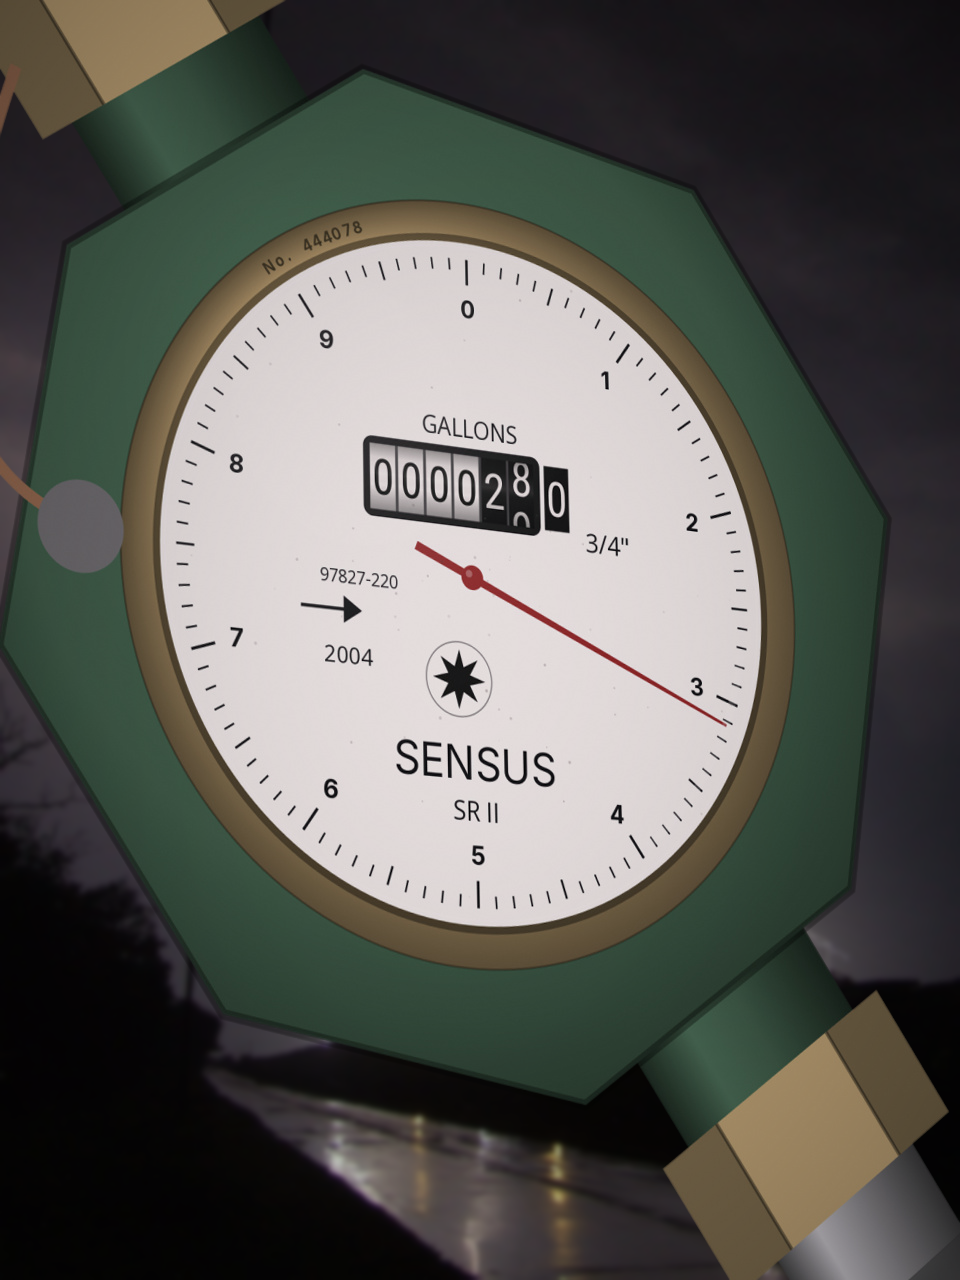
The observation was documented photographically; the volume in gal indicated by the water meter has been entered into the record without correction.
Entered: 283.1 gal
